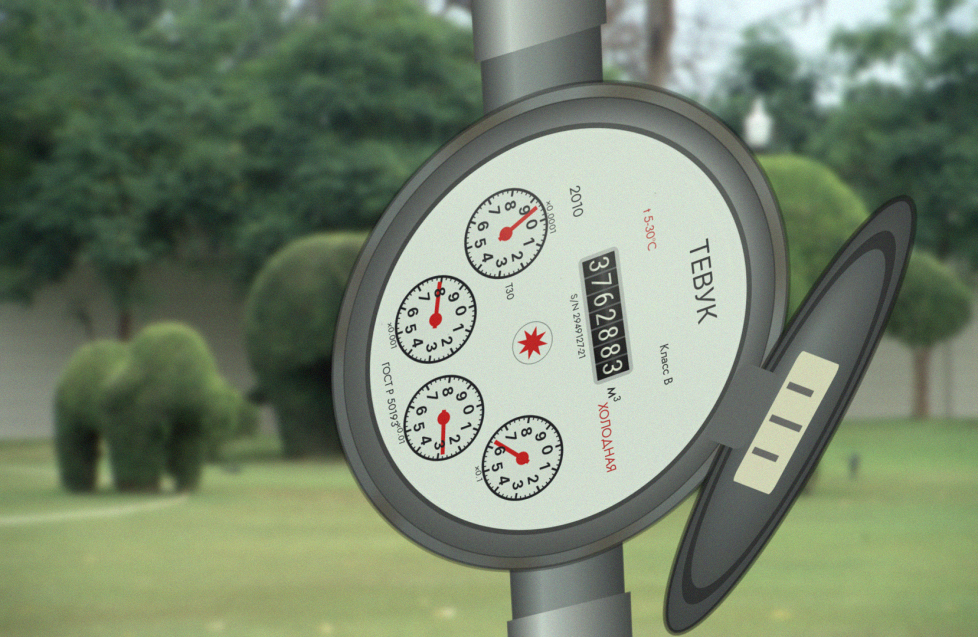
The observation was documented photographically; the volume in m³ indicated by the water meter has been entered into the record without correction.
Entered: 3762883.6279 m³
